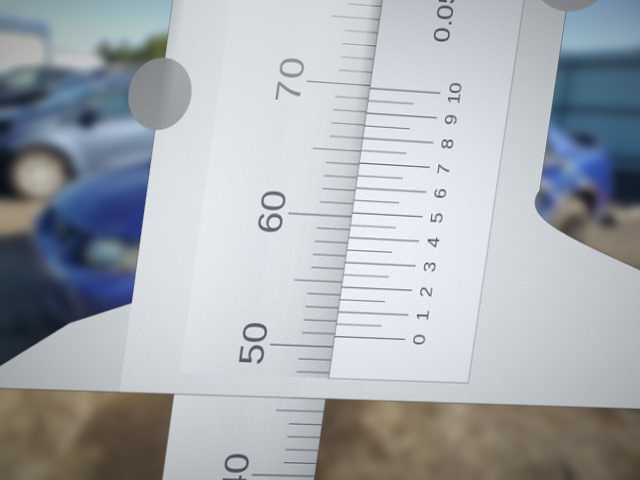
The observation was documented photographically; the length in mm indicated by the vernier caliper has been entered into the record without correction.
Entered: 50.8 mm
